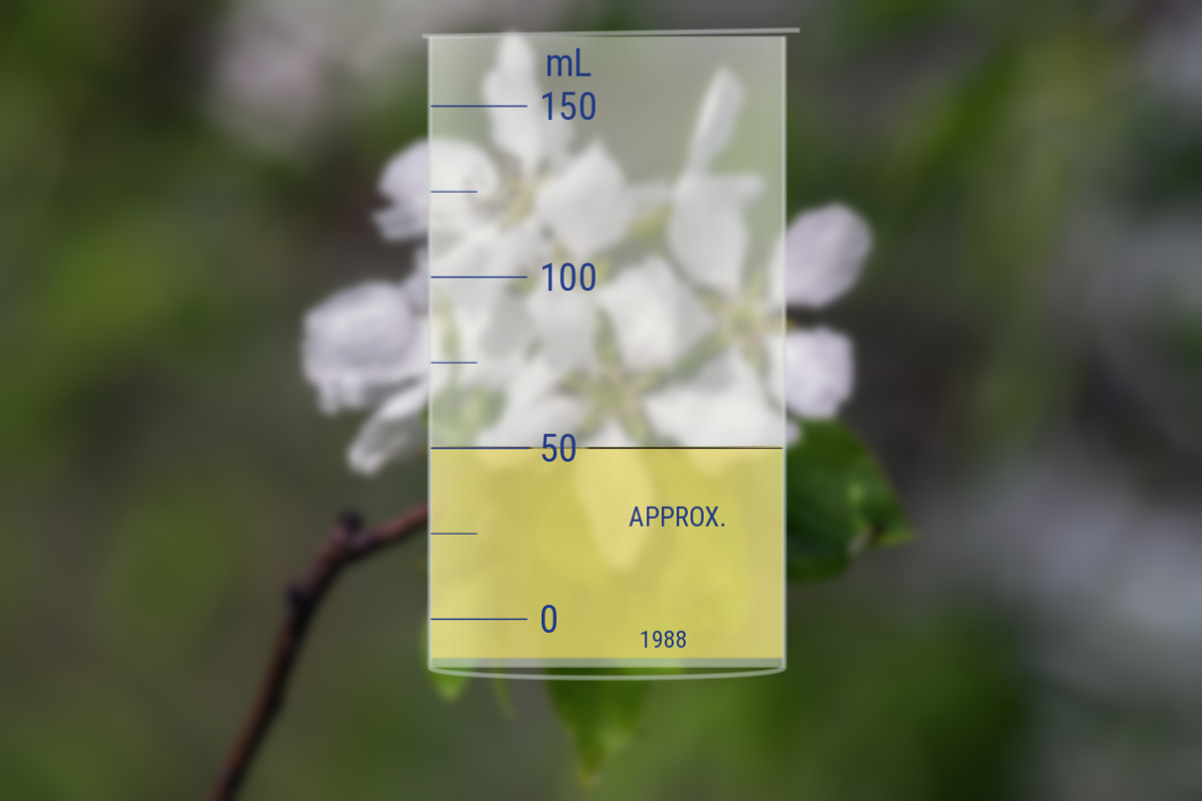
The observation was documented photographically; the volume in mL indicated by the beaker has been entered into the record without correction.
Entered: 50 mL
